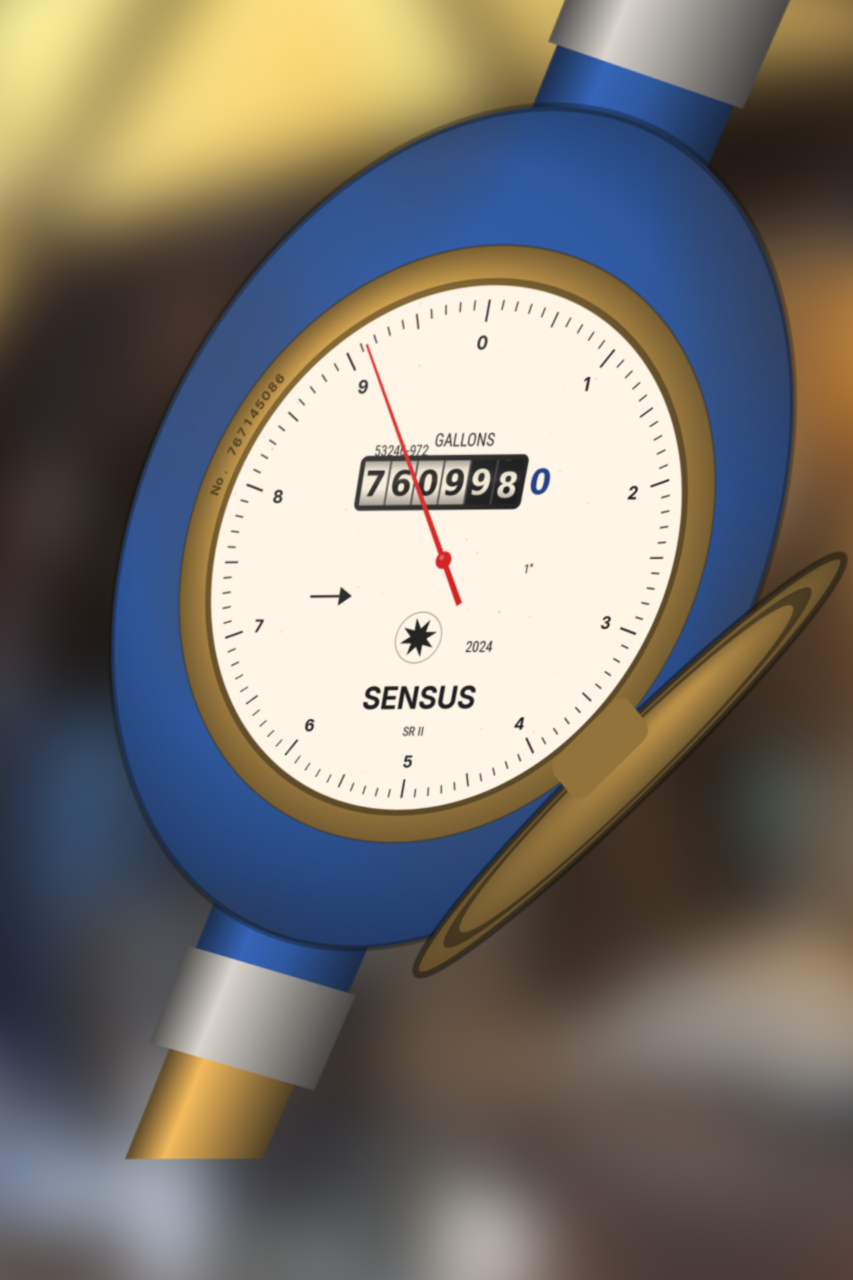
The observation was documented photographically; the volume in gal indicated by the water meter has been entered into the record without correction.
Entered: 7609979.1 gal
